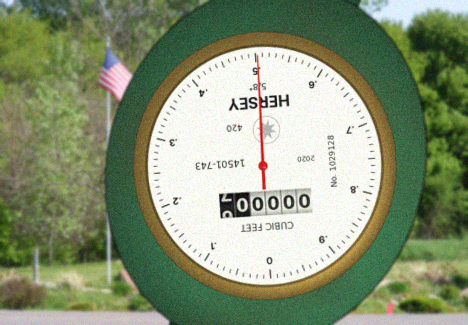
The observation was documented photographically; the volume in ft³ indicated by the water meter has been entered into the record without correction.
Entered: 6.50 ft³
